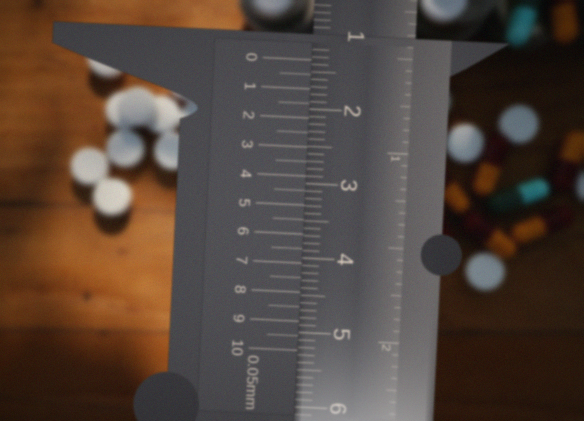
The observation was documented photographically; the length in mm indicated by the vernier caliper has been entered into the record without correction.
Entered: 13.4 mm
